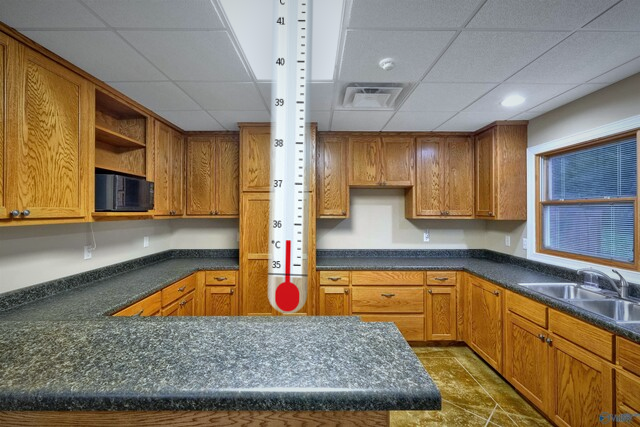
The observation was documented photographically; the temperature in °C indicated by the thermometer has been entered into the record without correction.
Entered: 35.6 °C
